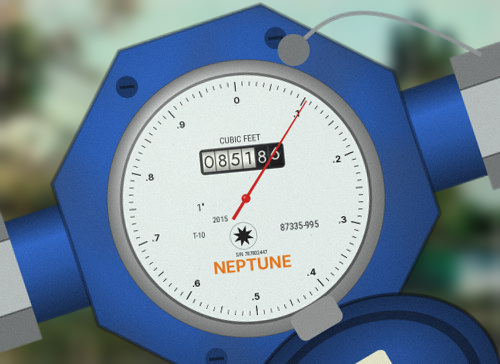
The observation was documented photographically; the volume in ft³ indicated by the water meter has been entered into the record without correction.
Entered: 85186.10 ft³
